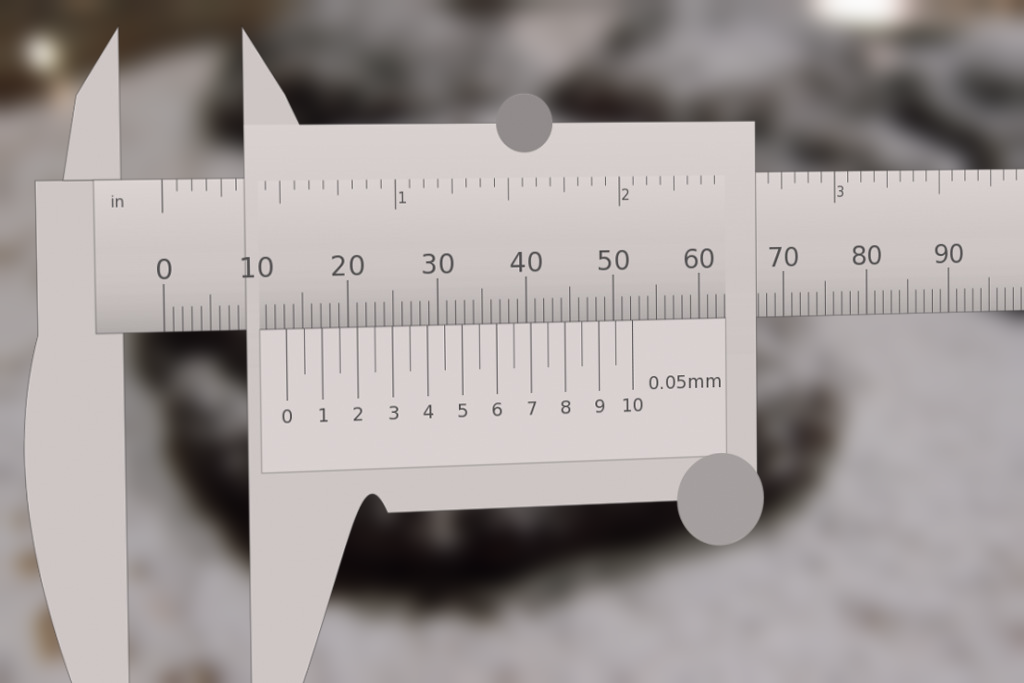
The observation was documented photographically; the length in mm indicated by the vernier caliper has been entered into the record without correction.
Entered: 13.2 mm
